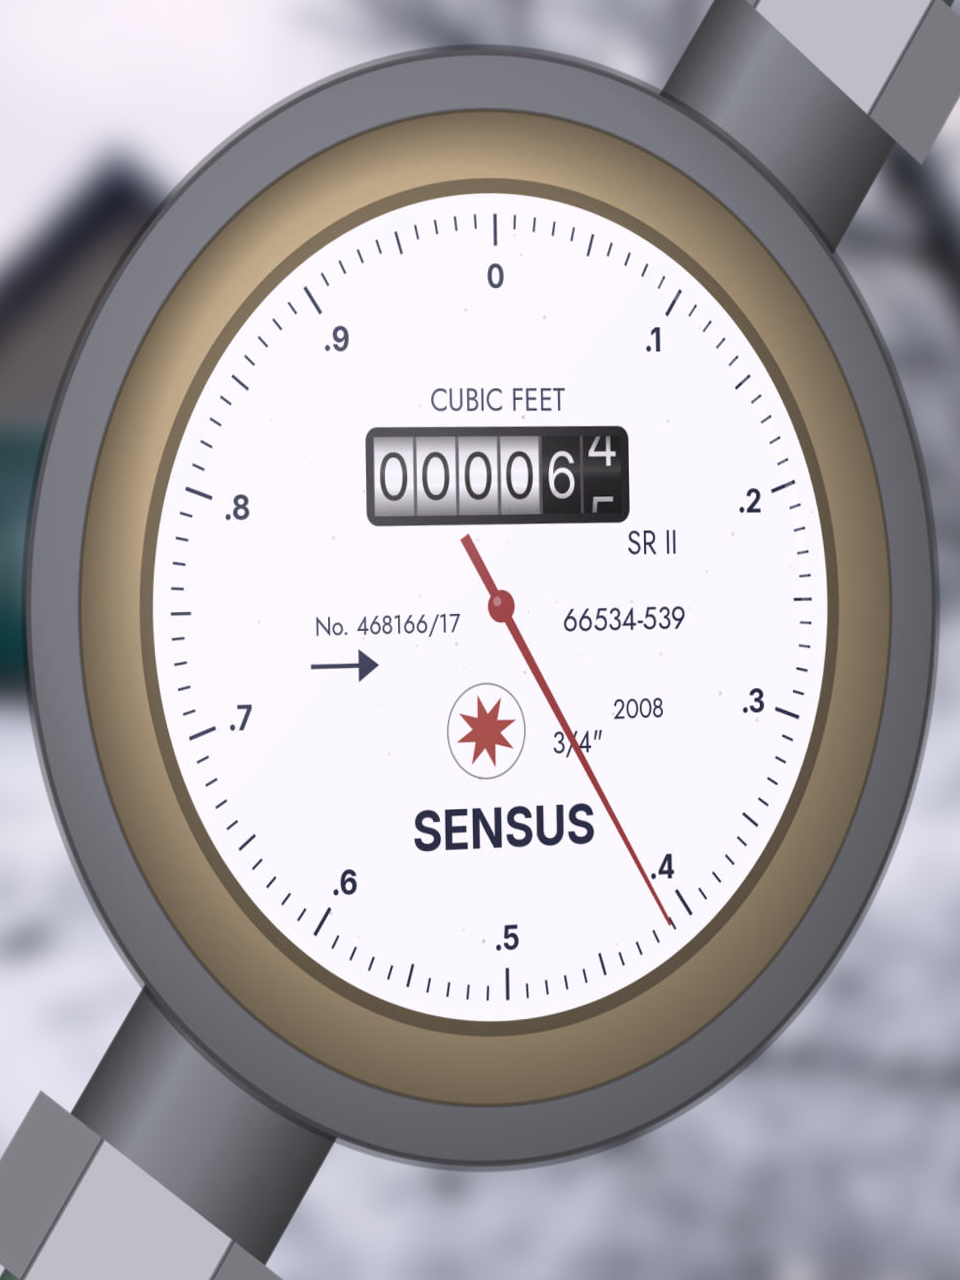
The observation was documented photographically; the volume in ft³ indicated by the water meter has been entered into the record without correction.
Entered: 64.41 ft³
